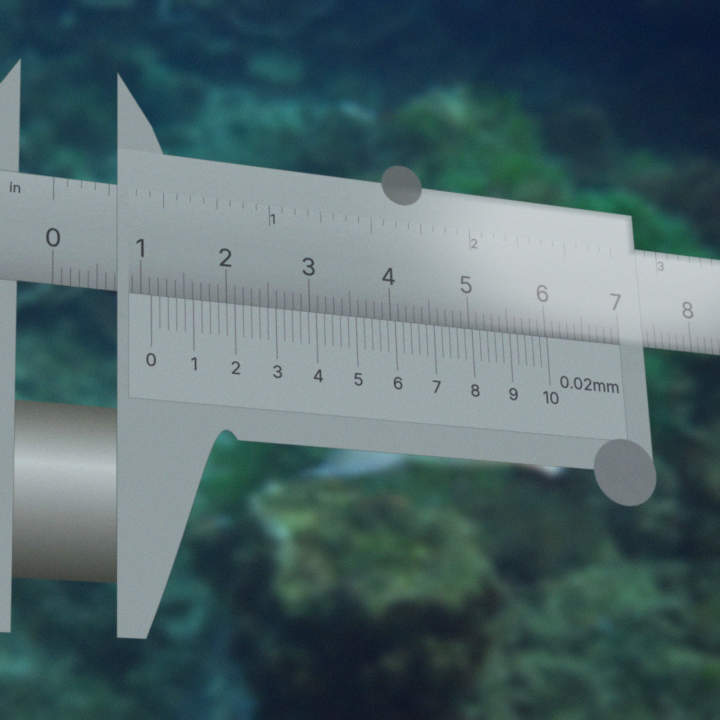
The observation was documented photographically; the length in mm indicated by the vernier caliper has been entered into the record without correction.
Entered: 11.2 mm
